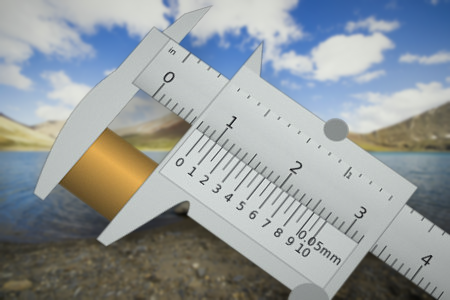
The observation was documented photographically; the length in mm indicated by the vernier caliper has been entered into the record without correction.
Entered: 8.2 mm
